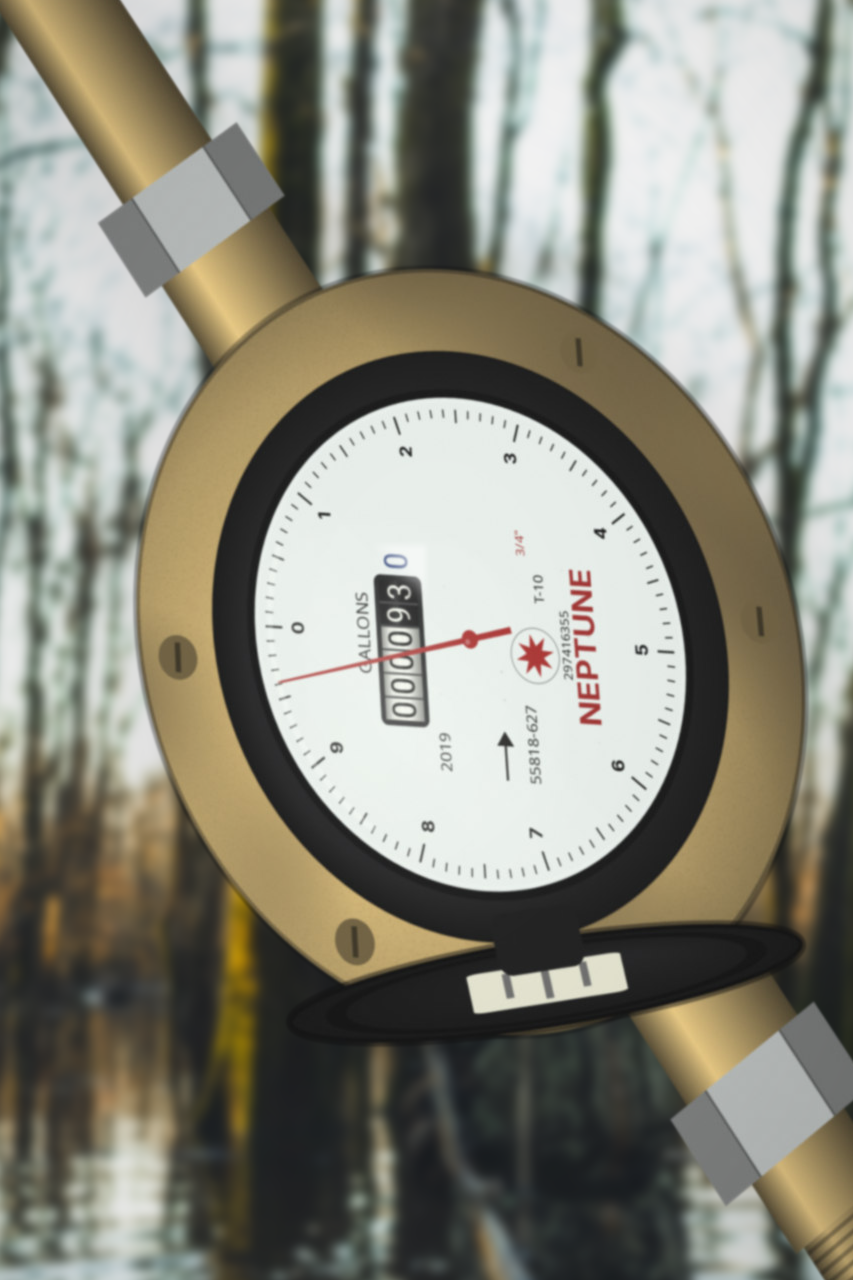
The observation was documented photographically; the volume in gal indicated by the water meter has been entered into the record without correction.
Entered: 929.6 gal
